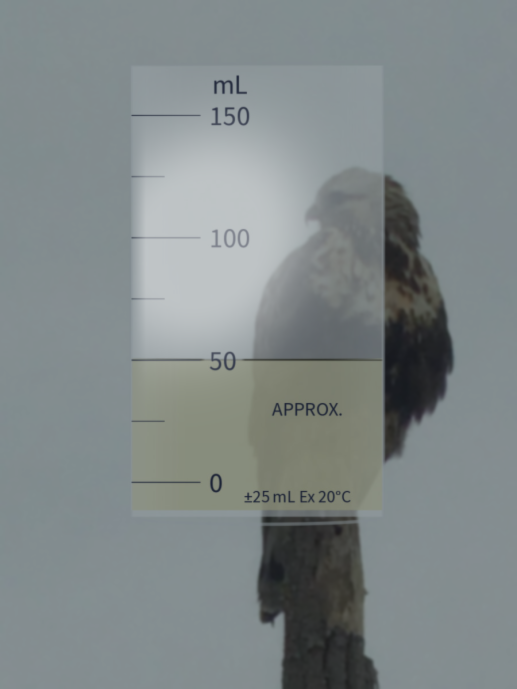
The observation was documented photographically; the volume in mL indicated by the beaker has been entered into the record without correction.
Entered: 50 mL
